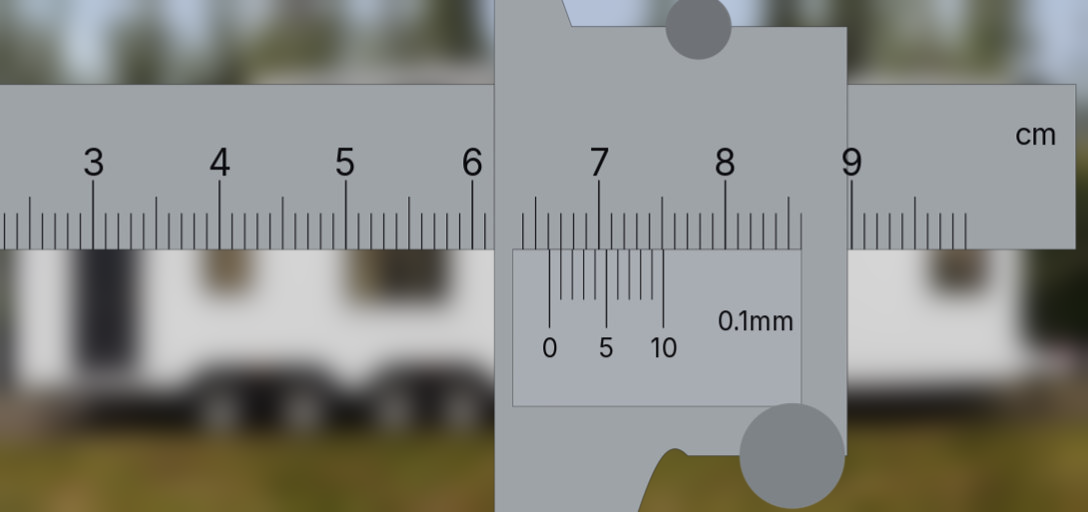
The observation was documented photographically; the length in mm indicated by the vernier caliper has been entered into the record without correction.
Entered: 66.1 mm
